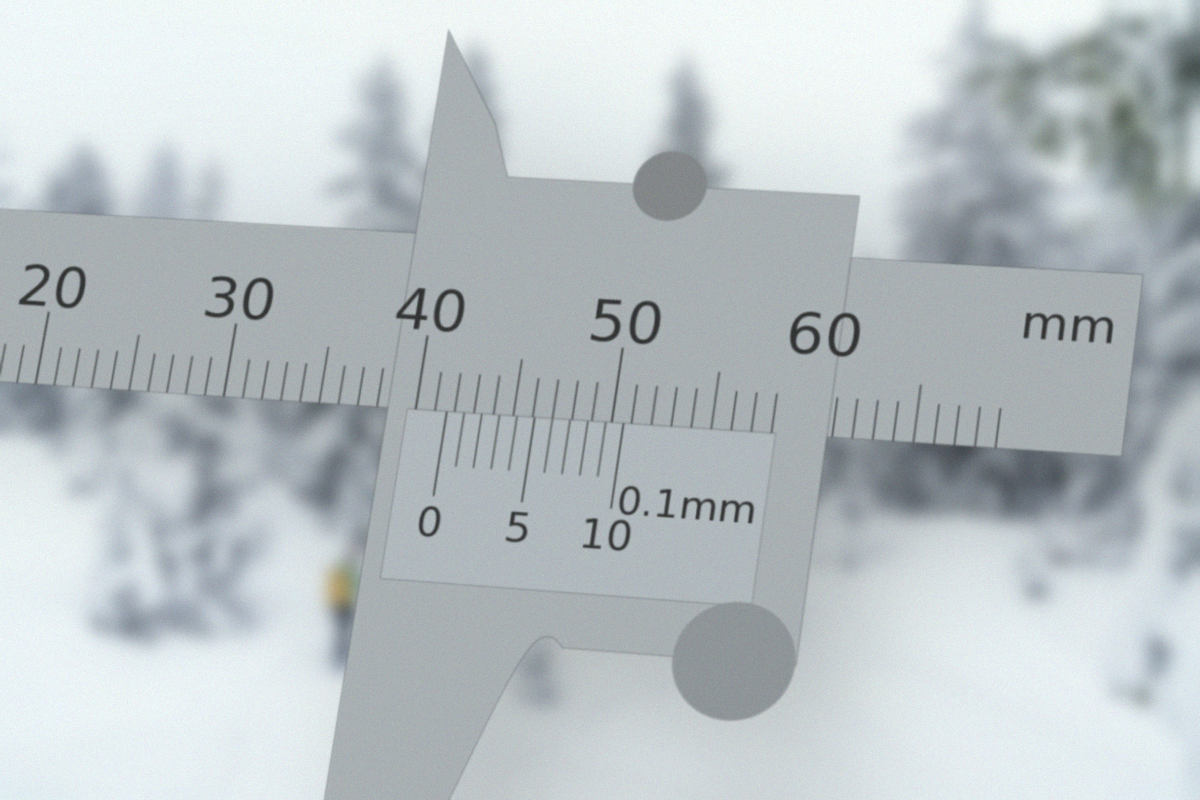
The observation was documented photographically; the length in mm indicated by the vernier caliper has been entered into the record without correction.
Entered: 41.6 mm
